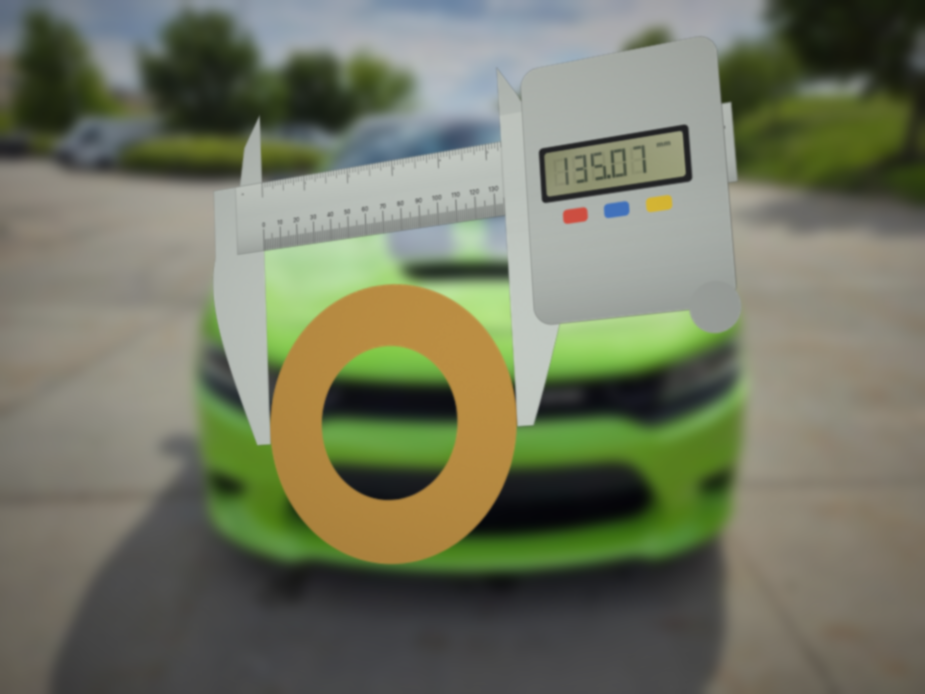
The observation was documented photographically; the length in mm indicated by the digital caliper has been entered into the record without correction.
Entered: 135.07 mm
